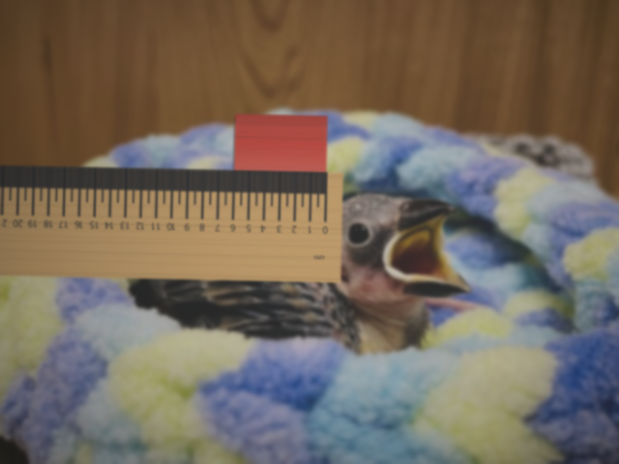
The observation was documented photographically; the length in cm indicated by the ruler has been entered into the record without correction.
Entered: 6 cm
